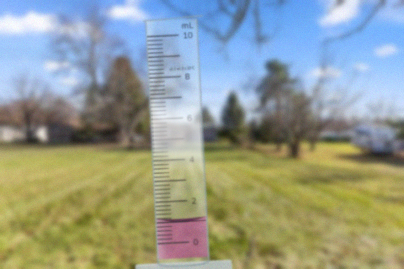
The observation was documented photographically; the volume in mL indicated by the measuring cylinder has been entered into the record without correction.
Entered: 1 mL
